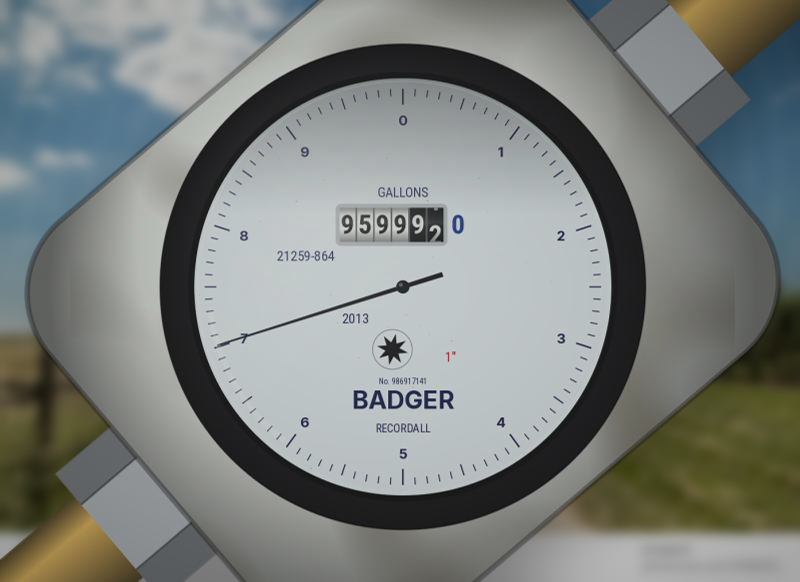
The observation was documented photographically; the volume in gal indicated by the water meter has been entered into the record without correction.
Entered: 9599917.0 gal
